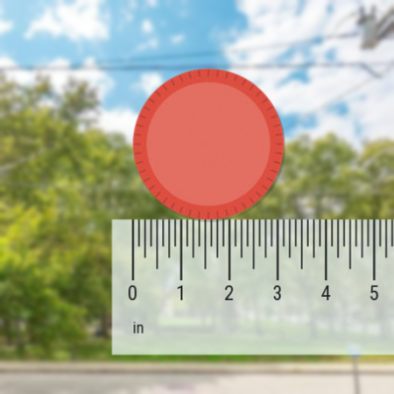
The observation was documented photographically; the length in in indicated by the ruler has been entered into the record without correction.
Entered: 3.125 in
